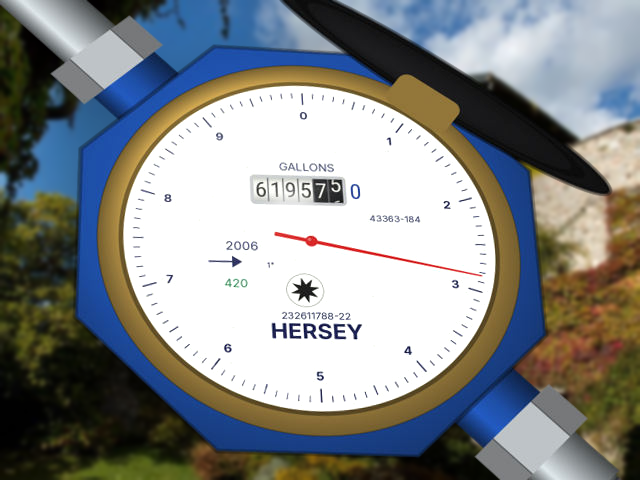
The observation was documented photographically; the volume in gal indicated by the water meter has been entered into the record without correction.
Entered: 6195752.8 gal
